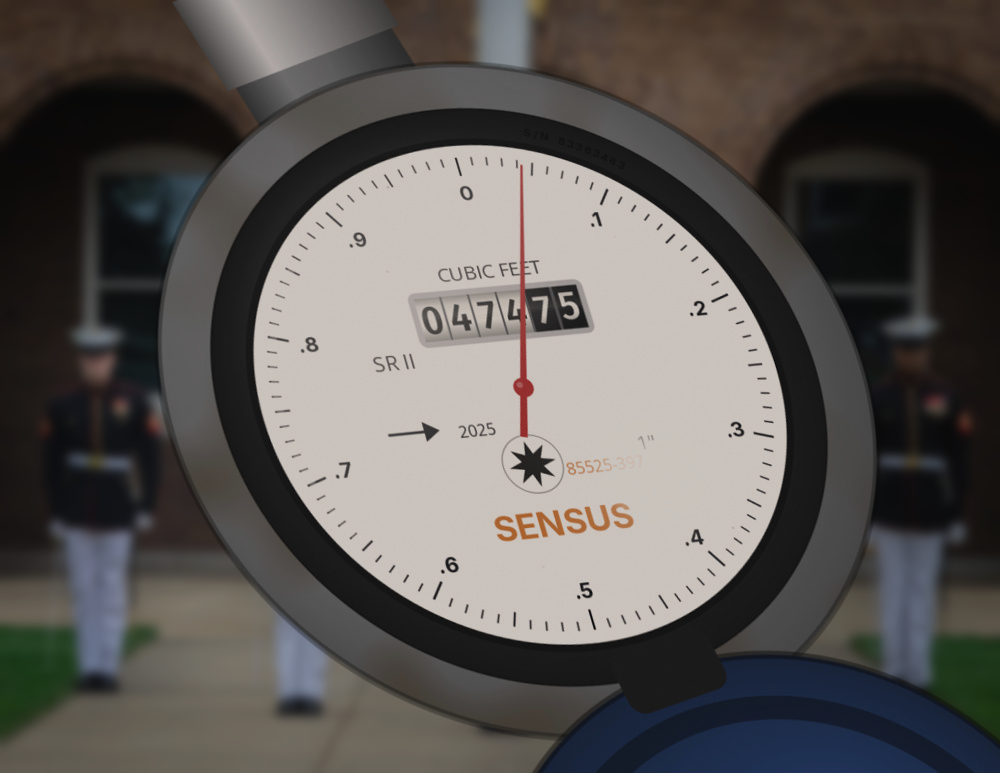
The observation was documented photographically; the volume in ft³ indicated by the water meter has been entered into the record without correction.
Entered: 47475.04 ft³
